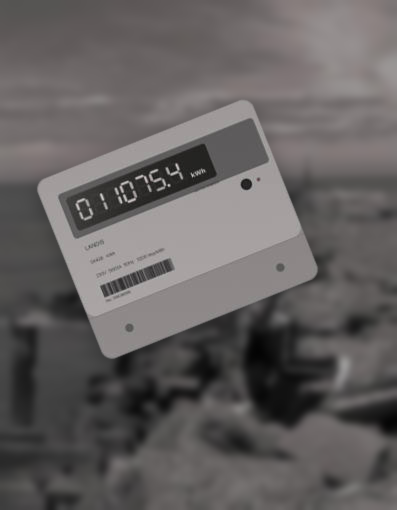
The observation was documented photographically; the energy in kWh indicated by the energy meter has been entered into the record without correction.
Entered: 11075.4 kWh
